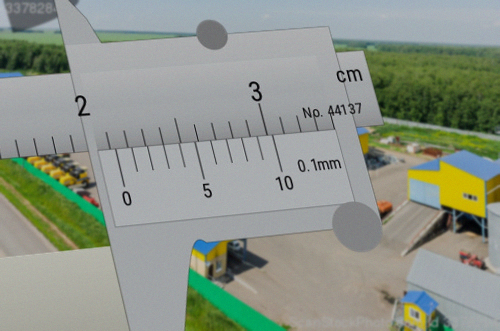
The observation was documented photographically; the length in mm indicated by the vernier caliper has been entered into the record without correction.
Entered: 21.3 mm
